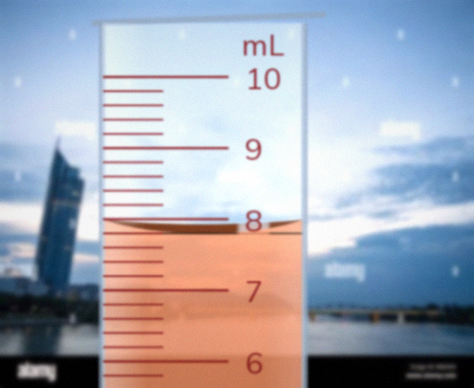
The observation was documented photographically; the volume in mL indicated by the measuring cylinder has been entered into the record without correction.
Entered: 7.8 mL
